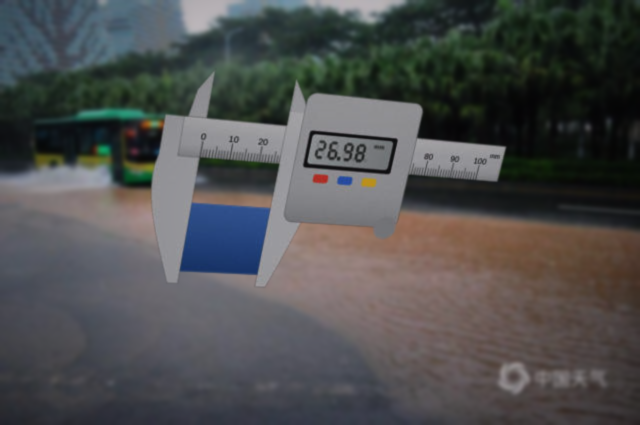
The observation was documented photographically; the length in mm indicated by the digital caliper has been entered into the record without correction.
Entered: 26.98 mm
